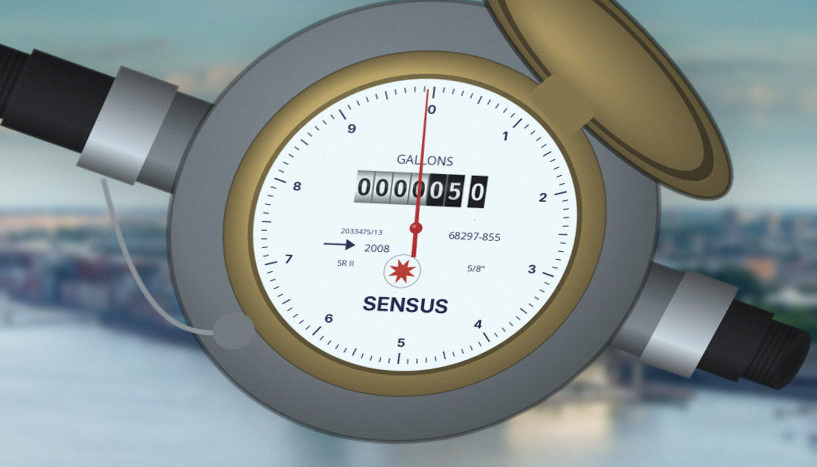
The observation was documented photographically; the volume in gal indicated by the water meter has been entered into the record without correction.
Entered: 49.9 gal
